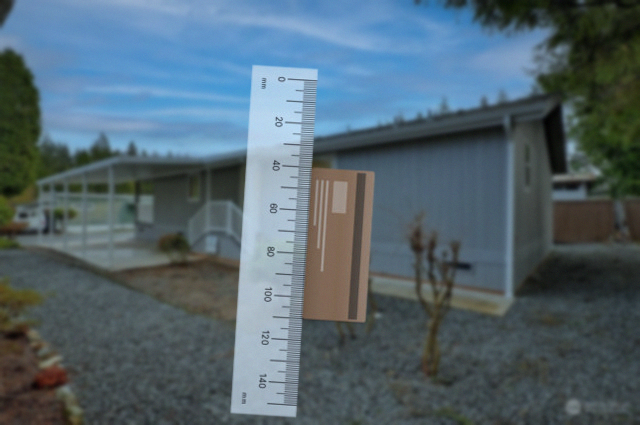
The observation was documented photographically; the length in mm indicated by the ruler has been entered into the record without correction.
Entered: 70 mm
